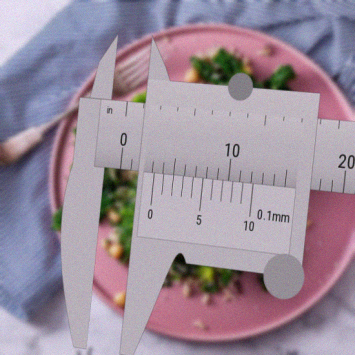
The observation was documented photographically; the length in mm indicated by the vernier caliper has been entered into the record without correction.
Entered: 3.2 mm
